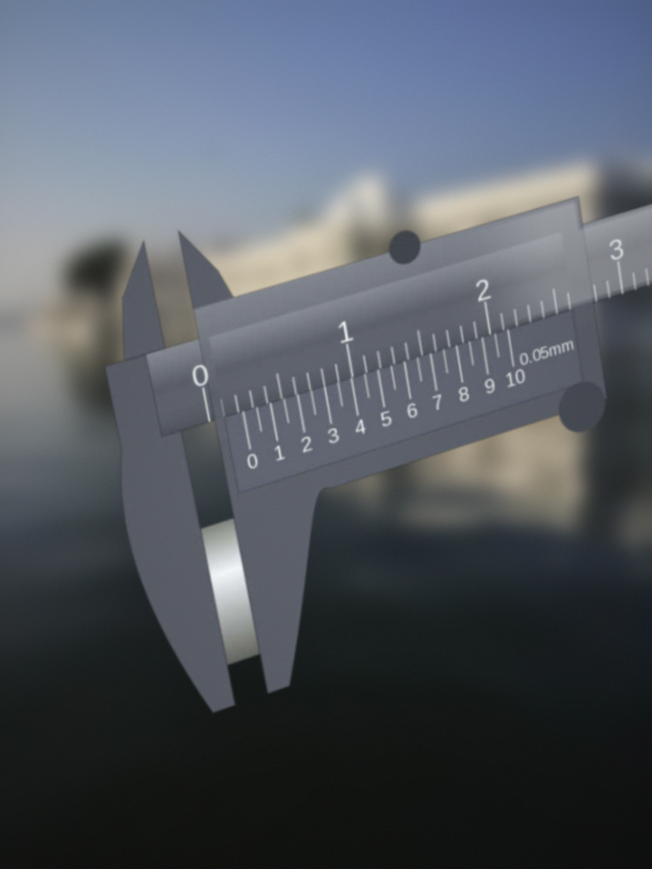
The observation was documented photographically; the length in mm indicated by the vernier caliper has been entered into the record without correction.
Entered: 2.3 mm
